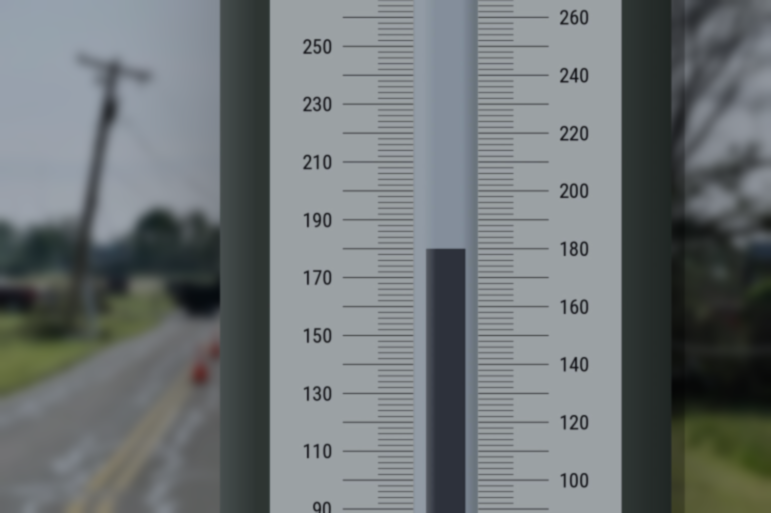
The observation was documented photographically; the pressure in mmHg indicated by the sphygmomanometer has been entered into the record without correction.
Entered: 180 mmHg
